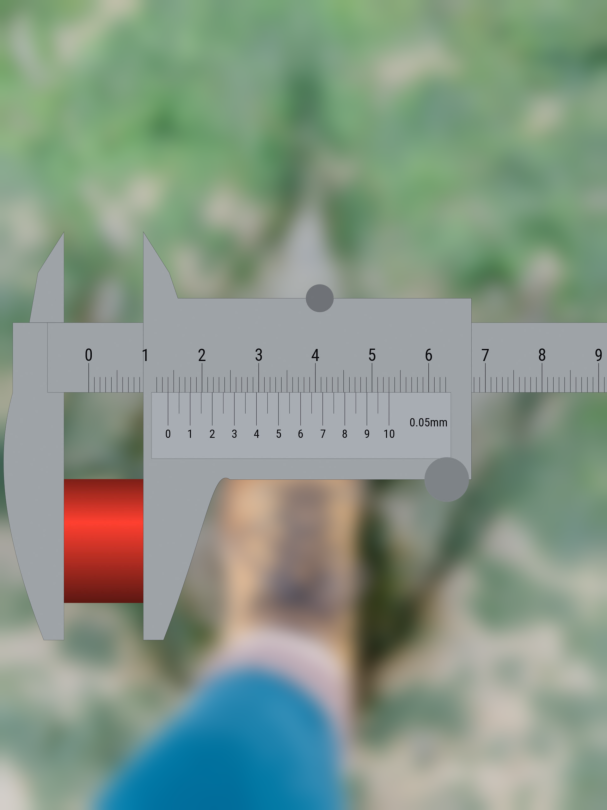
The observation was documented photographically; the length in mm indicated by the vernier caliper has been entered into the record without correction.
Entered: 14.0 mm
